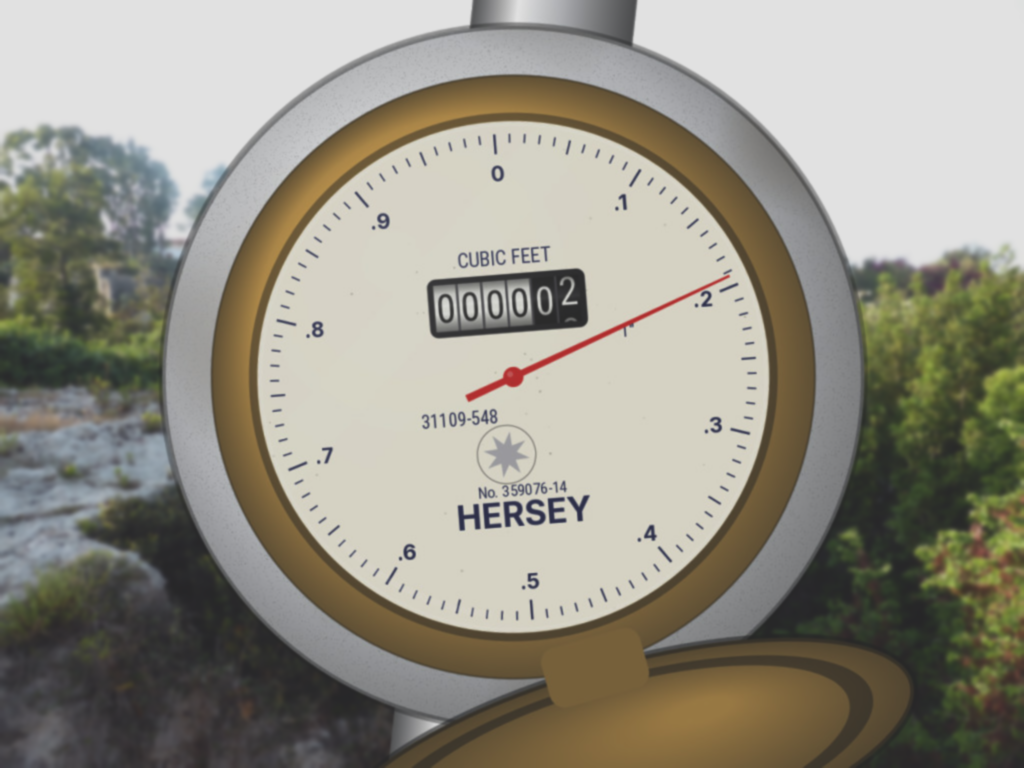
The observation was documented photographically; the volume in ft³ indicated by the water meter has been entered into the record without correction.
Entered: 2.19 ft³
